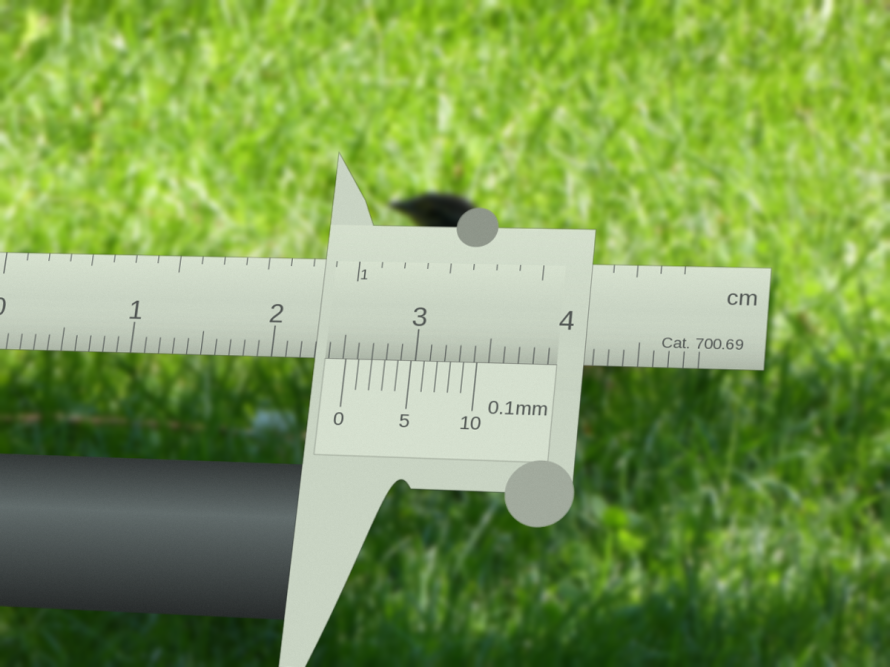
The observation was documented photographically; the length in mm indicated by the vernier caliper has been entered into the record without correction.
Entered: 25.2 mm
